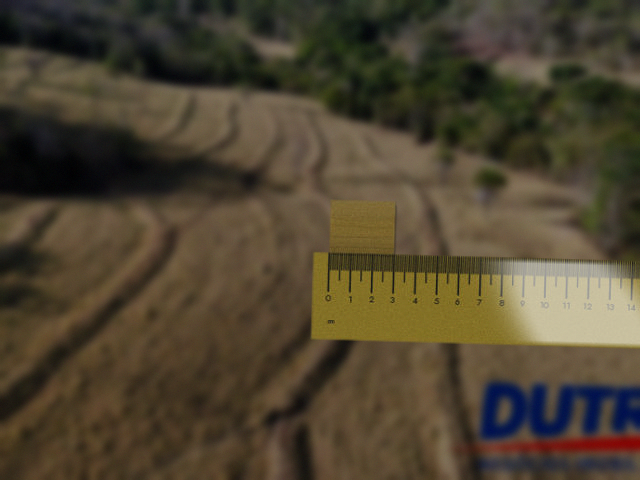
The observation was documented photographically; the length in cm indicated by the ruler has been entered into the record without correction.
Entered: 3 cm
